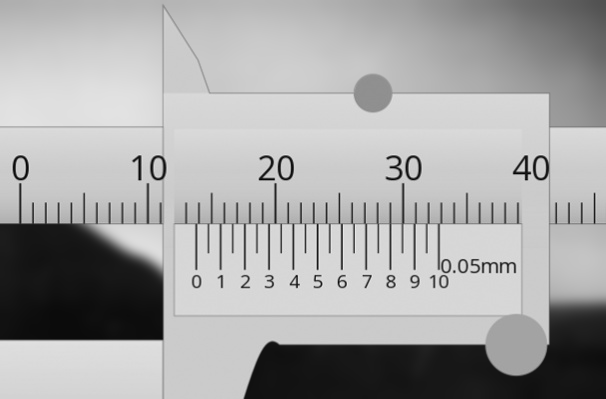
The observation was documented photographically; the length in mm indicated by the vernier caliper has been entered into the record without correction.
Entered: 13.8 mm
